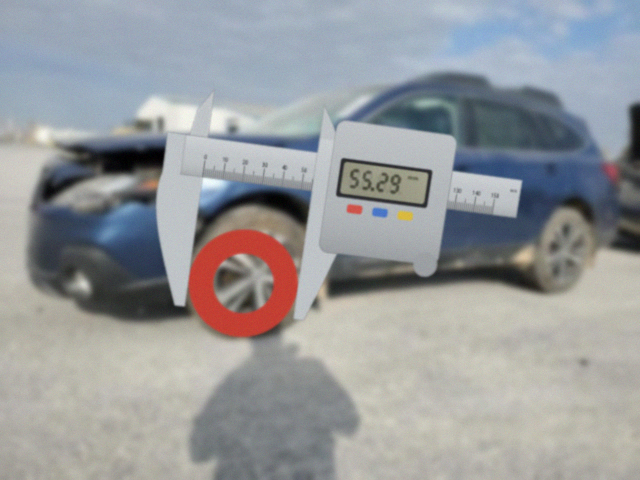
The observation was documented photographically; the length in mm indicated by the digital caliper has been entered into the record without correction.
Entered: 55.29 mm
